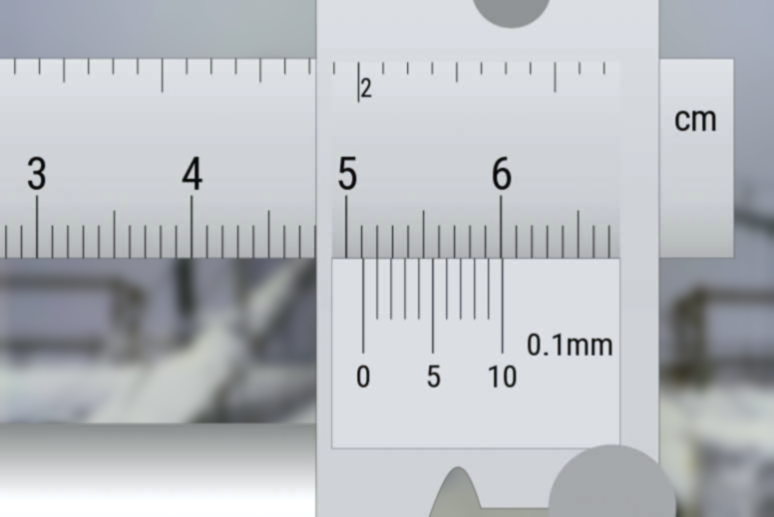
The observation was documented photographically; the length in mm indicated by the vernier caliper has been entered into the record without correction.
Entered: 51.1 mm
